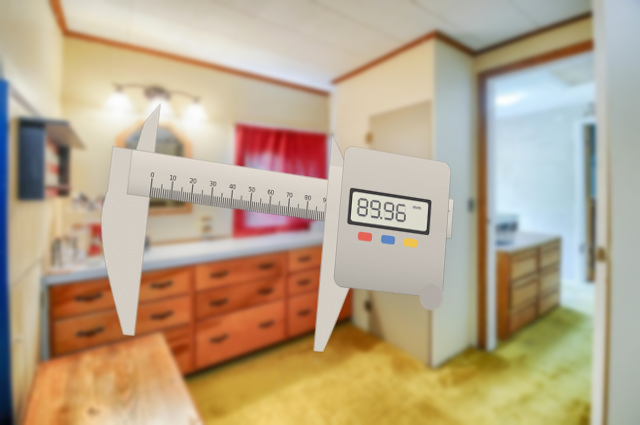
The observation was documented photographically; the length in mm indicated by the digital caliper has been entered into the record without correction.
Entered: 89.96 mm
